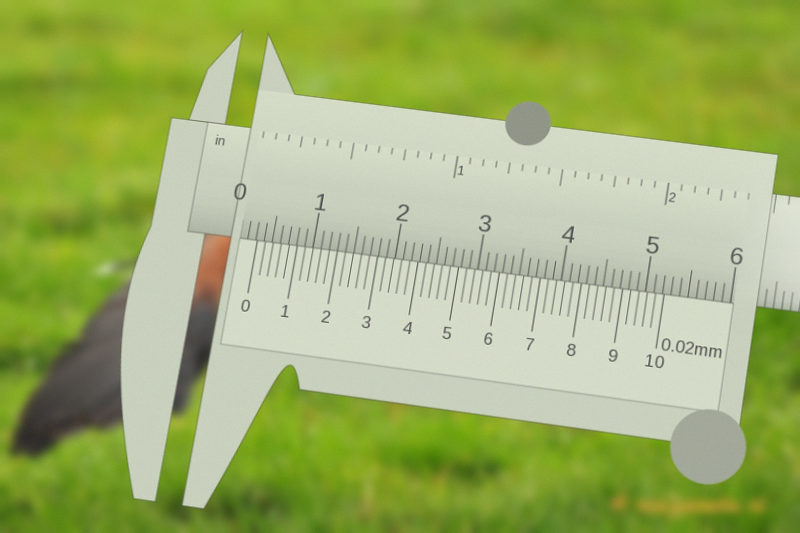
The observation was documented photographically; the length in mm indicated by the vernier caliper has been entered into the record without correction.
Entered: 3.2 mm
